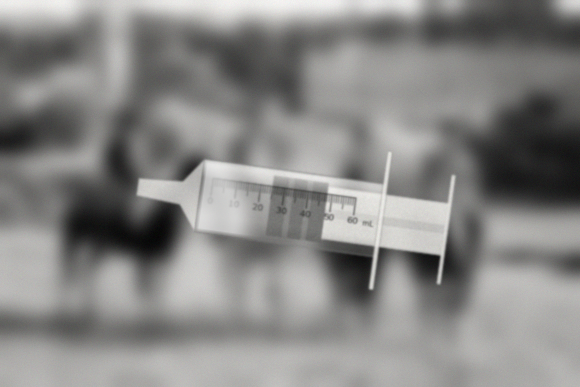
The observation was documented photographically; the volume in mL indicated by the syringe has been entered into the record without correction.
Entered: 25 mL
